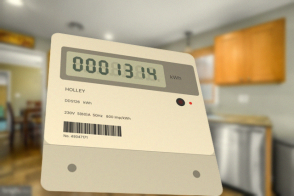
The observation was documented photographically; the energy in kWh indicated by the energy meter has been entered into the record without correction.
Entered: 1314 kWh
